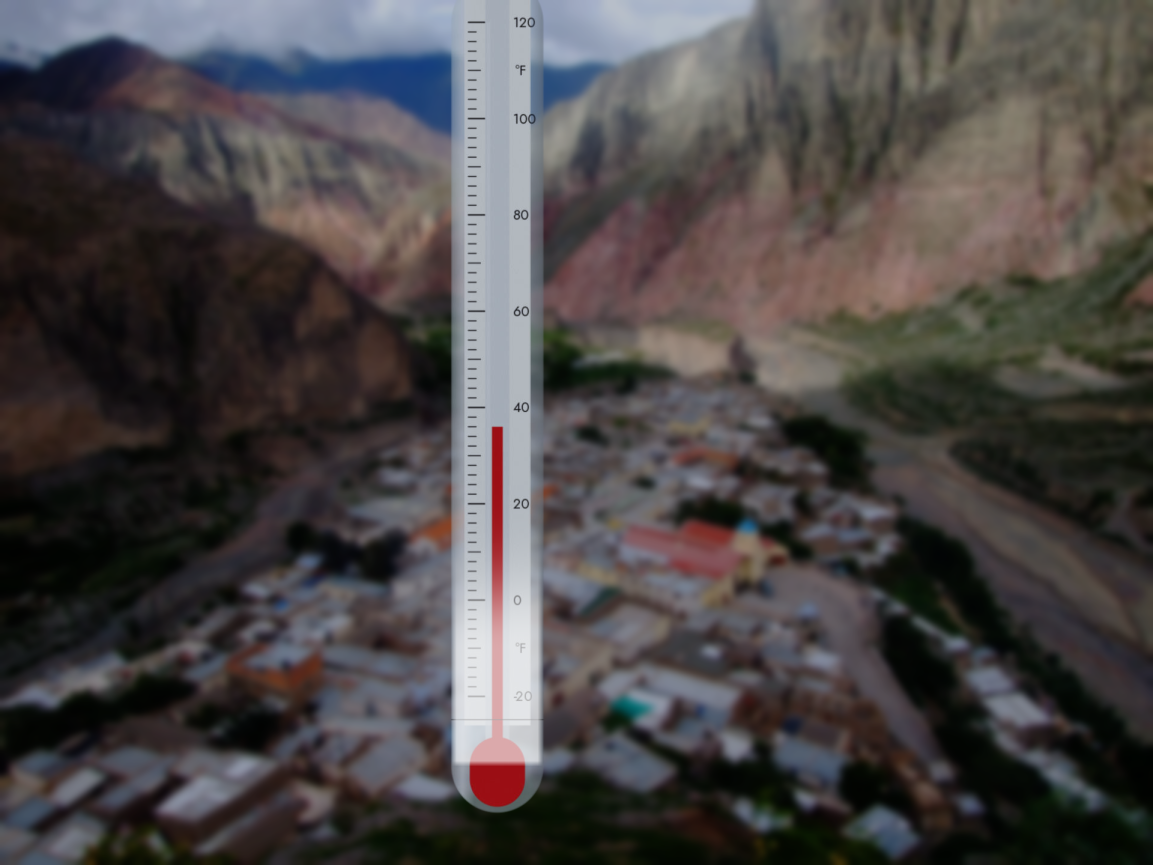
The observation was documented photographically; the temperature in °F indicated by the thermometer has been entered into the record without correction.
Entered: 36 °F
